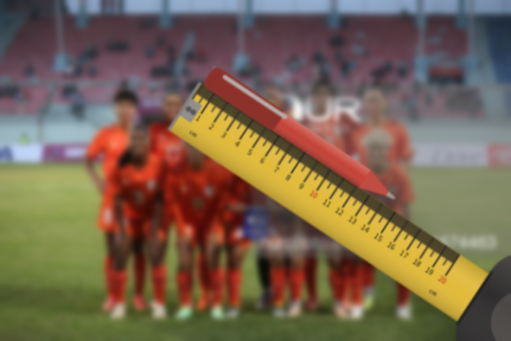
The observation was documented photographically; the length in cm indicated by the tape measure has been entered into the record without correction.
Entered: 14.5 cm
